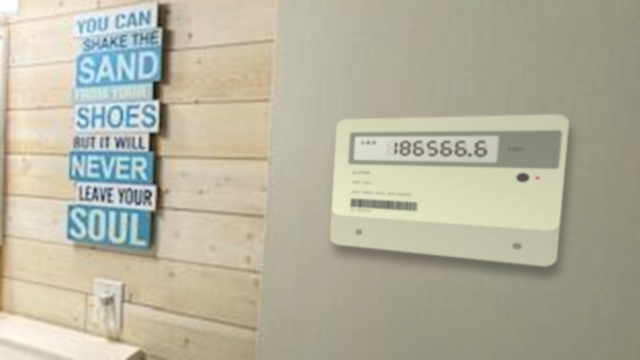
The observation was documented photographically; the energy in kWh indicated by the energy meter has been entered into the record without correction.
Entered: 186566.6 kWh
